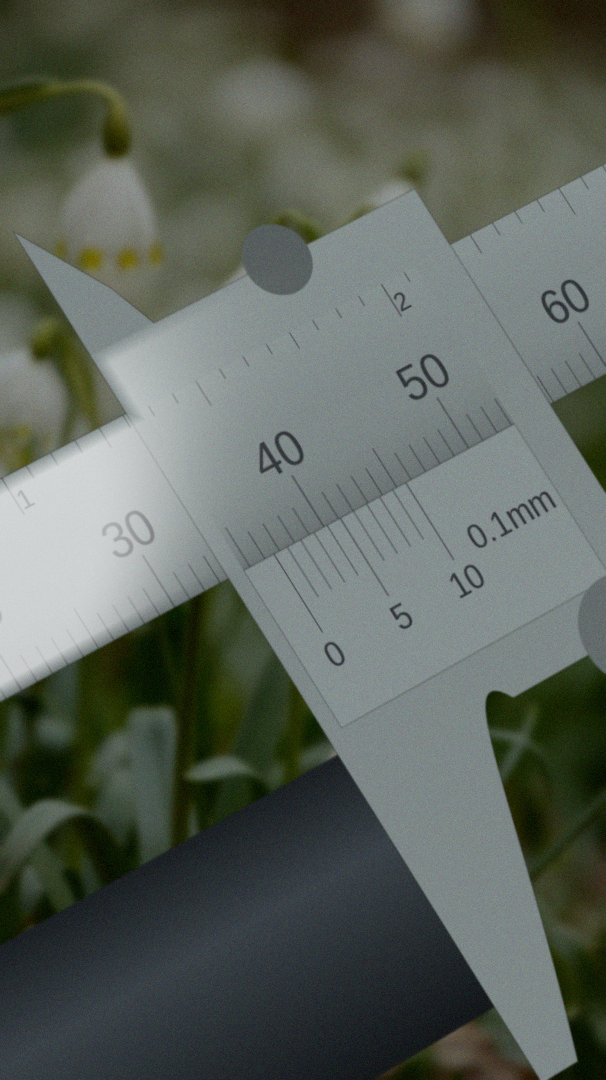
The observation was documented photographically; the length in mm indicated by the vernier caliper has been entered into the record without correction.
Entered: 36.6 mm
